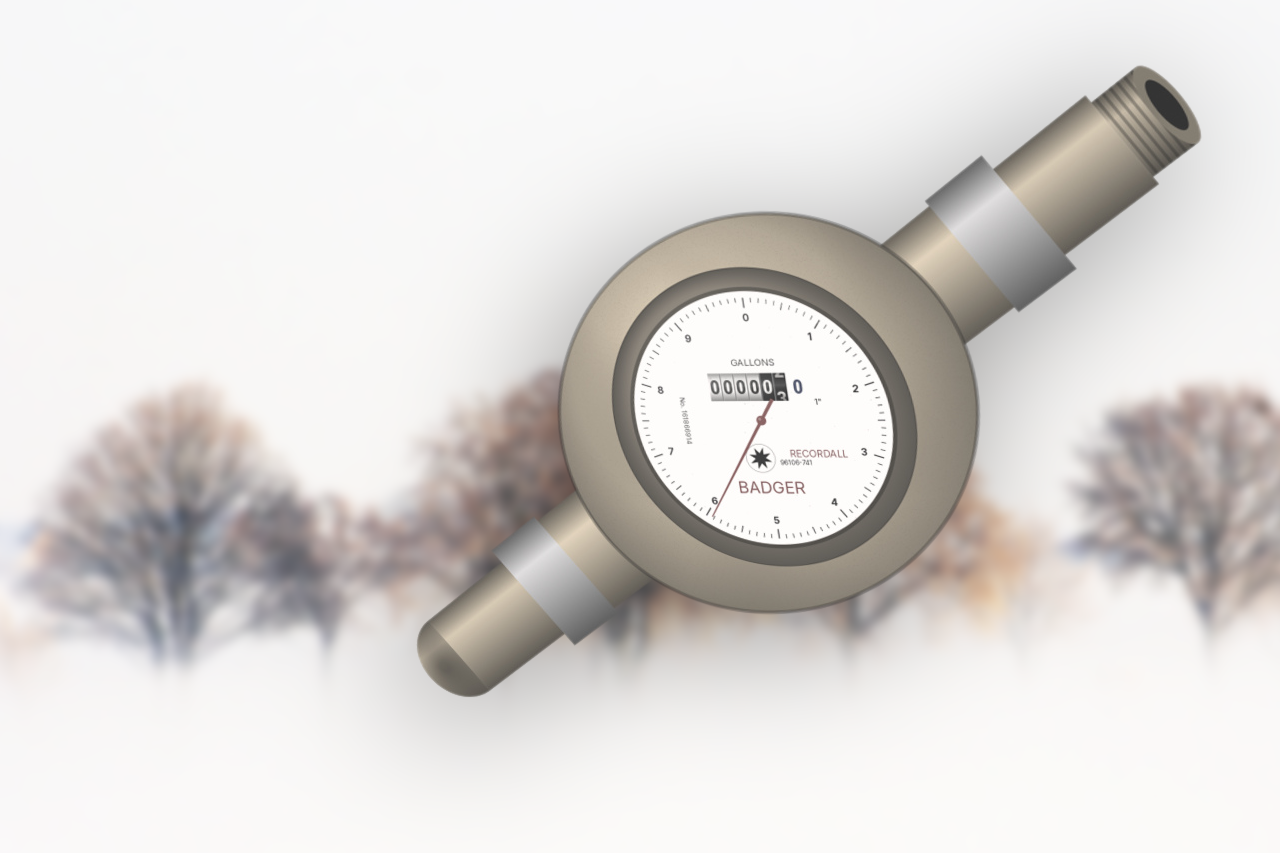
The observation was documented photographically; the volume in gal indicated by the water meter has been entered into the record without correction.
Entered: 25.9 gal
